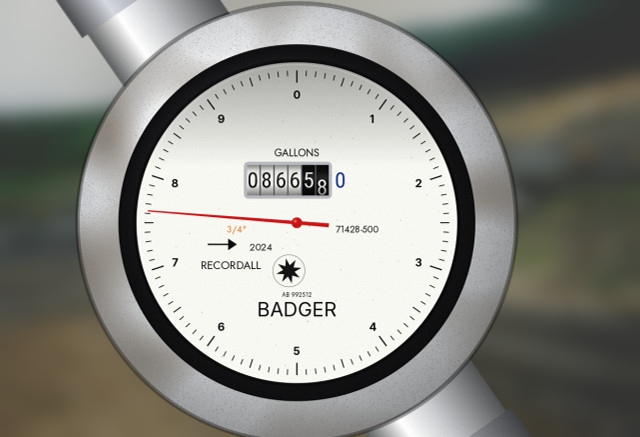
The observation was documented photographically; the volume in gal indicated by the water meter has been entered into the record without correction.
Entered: 866577.6 gal
